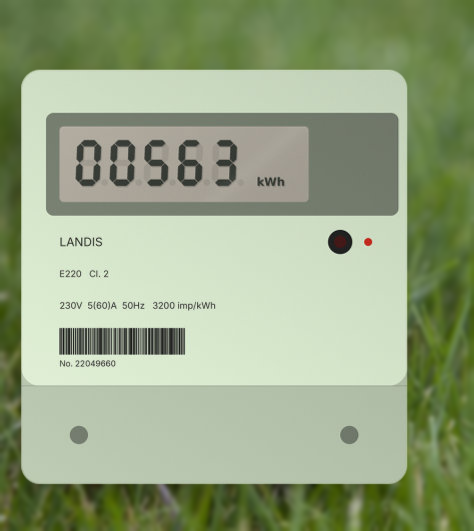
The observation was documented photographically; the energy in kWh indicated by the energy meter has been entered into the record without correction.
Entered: 563 kWh
